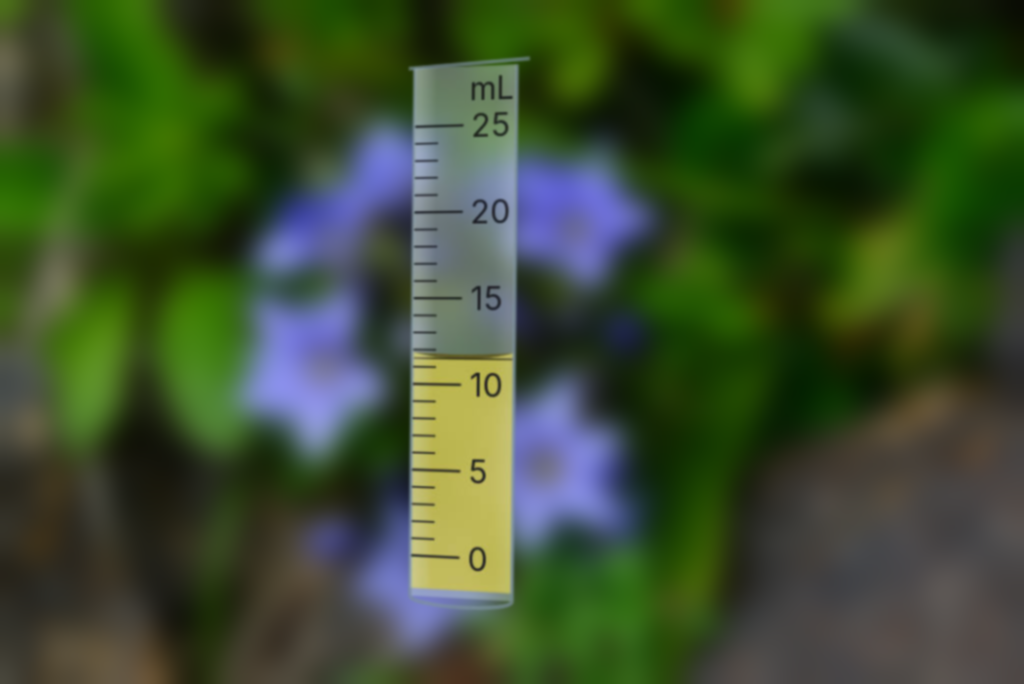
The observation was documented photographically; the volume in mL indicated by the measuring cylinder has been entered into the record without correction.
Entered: 11.5 mL
